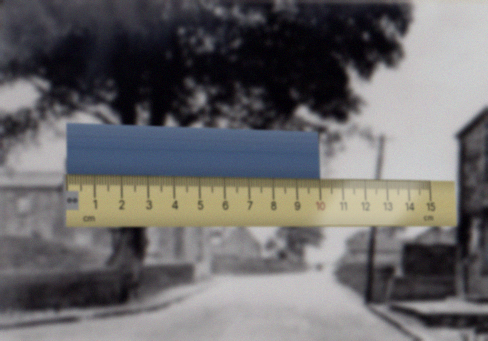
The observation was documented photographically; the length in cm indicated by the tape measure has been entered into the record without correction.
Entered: 10 cm
